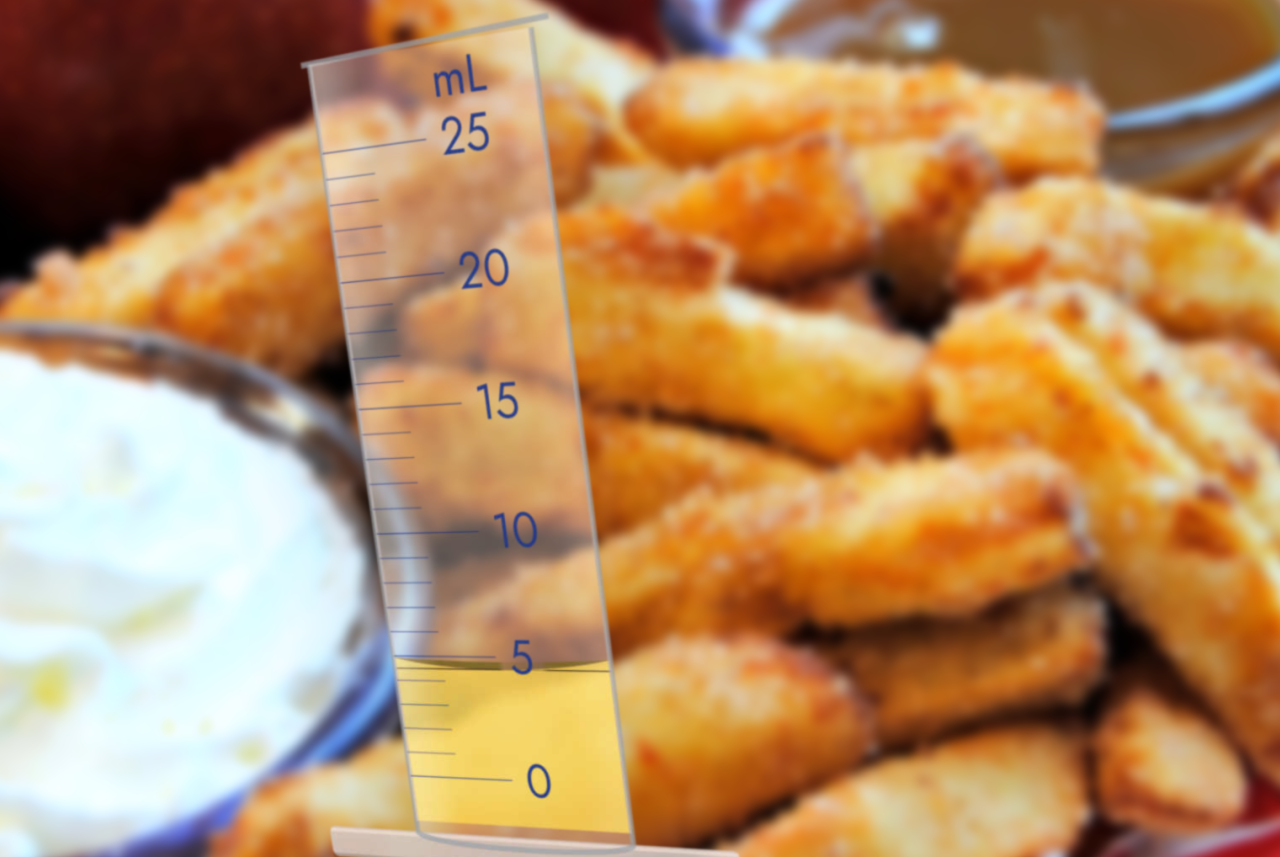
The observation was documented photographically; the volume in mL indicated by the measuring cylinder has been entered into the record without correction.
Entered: 4.5 mL
